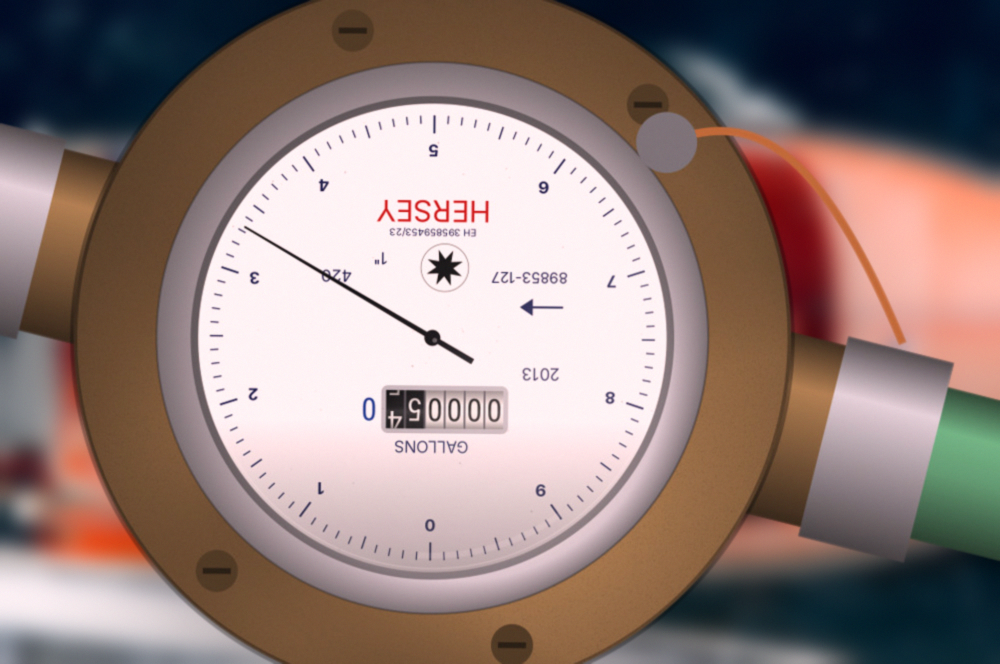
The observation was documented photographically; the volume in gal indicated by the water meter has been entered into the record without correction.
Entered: 543.3 gal
